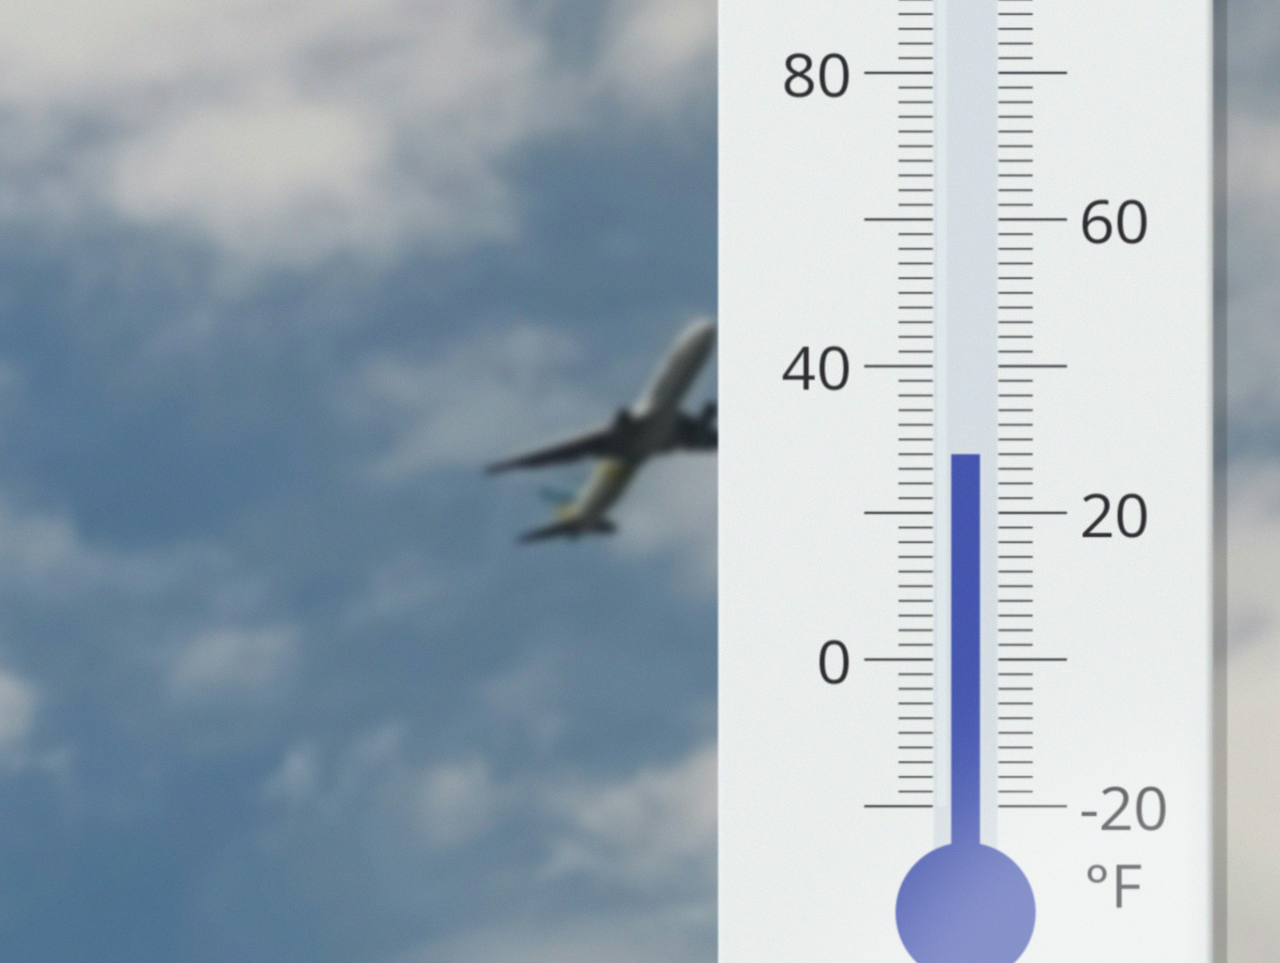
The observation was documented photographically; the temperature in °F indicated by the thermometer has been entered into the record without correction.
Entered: 28 °F
